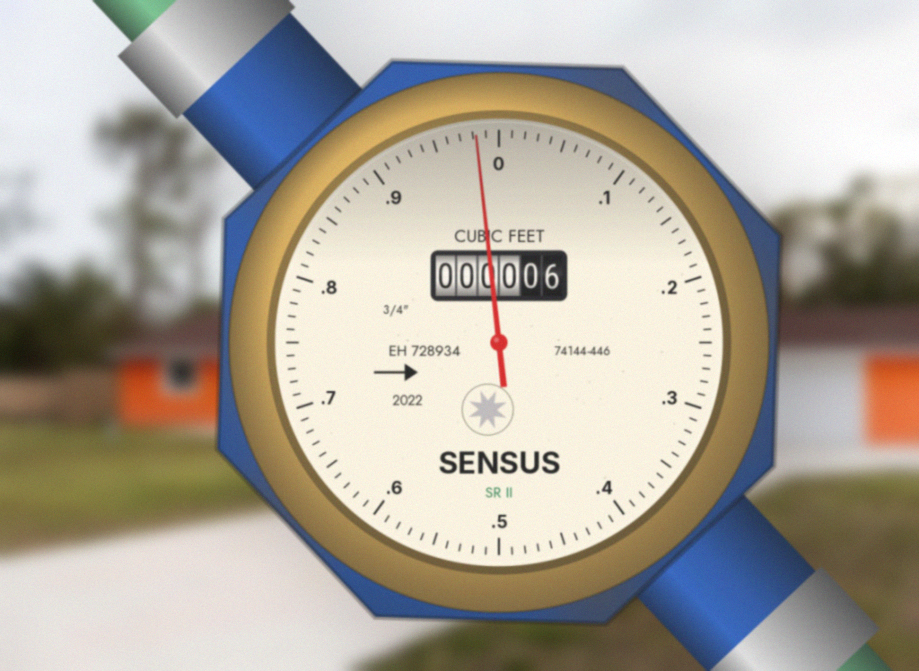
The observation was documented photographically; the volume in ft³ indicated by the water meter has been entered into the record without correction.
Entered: 5.98 ft³
